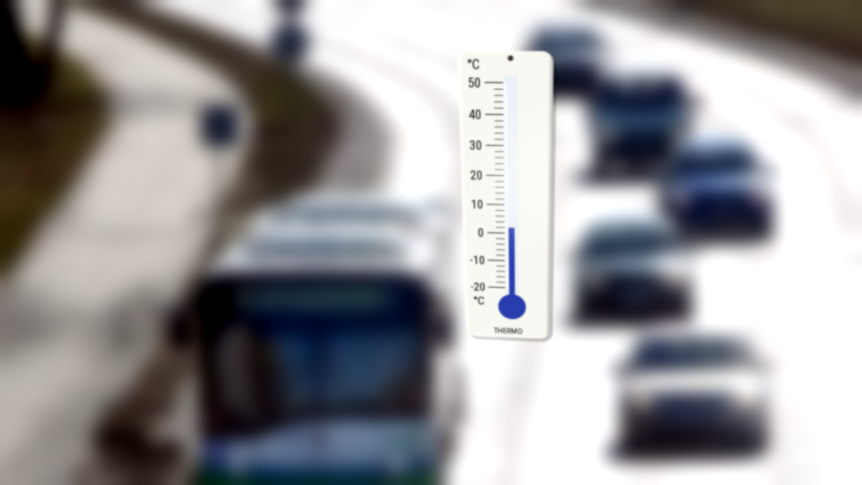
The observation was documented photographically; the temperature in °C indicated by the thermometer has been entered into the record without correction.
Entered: 2 °C
